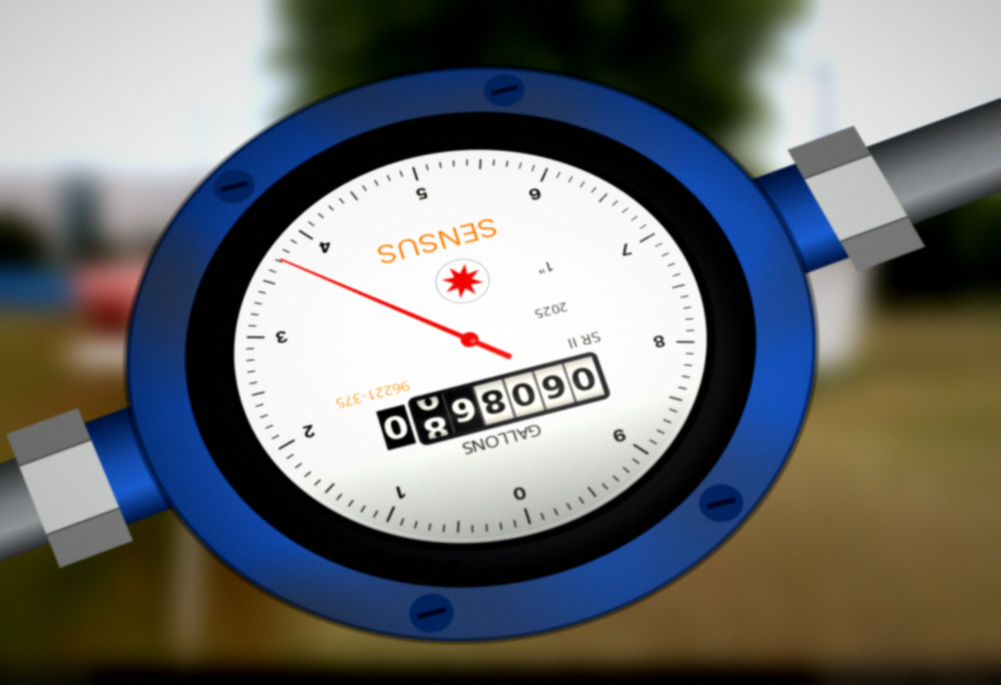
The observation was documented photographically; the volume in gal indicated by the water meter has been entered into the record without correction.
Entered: 608683.7 gal
